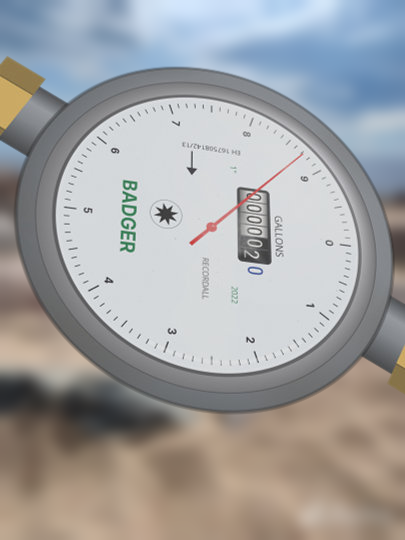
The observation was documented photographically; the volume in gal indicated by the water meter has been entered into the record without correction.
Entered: 18.7 gal
